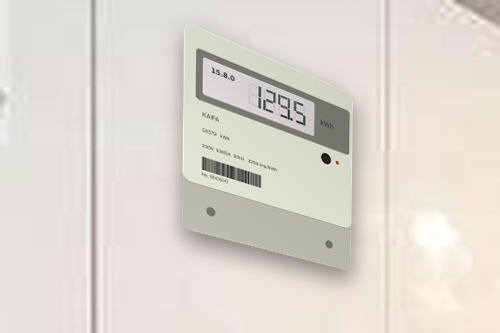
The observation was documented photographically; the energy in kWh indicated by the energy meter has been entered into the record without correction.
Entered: 129.5 kWh
